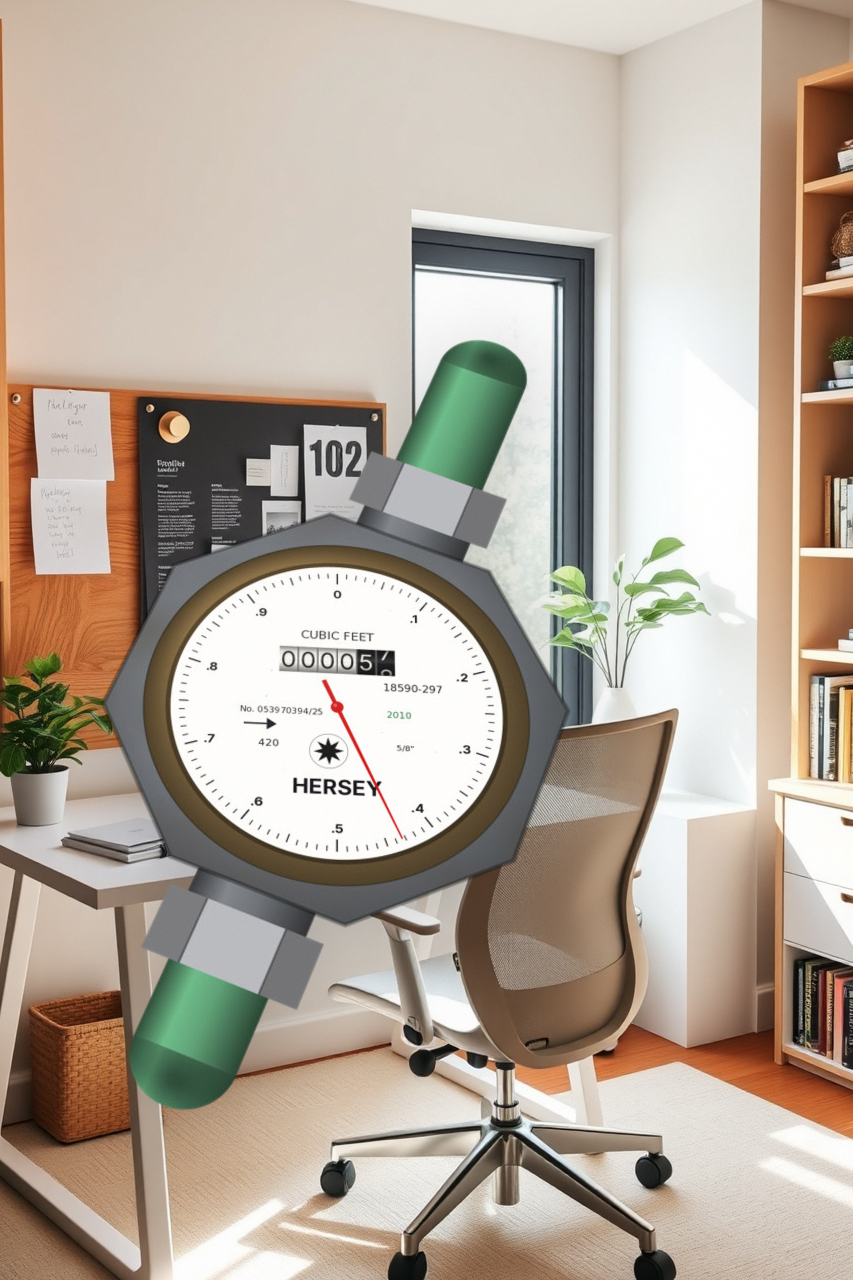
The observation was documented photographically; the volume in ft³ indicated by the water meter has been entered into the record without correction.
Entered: 57.43 ft³
